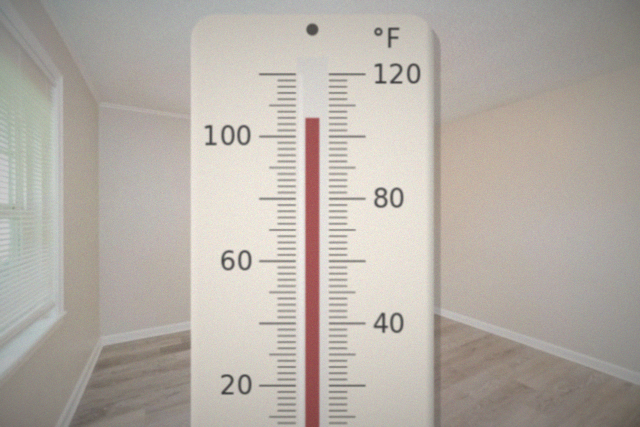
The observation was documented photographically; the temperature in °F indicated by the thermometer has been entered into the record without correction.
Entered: 106 °F
